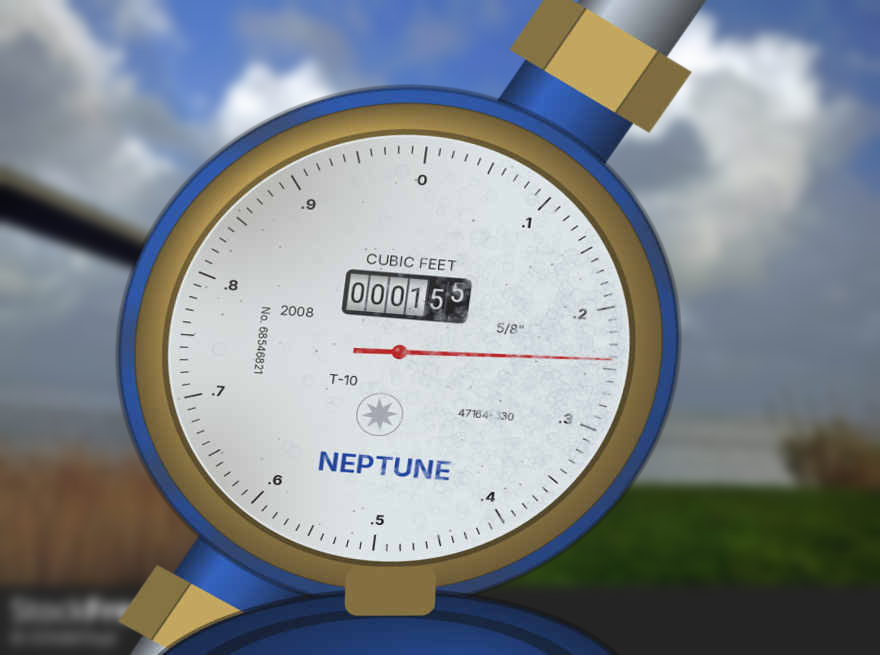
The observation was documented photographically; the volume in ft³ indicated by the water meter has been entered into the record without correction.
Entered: 155.24 ft³
